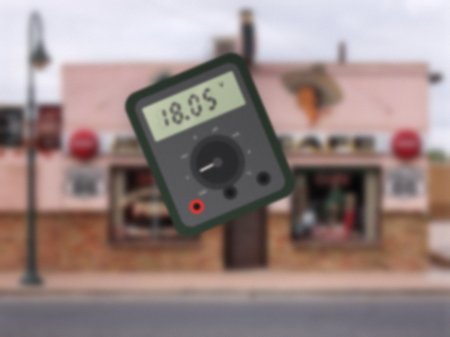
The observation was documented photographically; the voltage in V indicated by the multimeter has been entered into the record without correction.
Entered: 18.05 V
